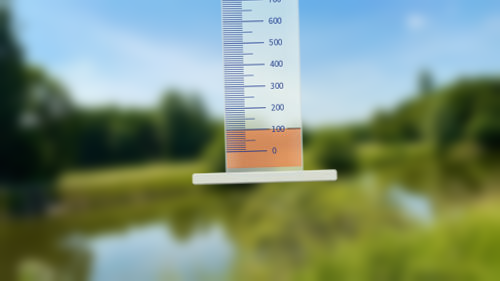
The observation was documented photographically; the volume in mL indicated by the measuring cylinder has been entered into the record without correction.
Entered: 100 mL
